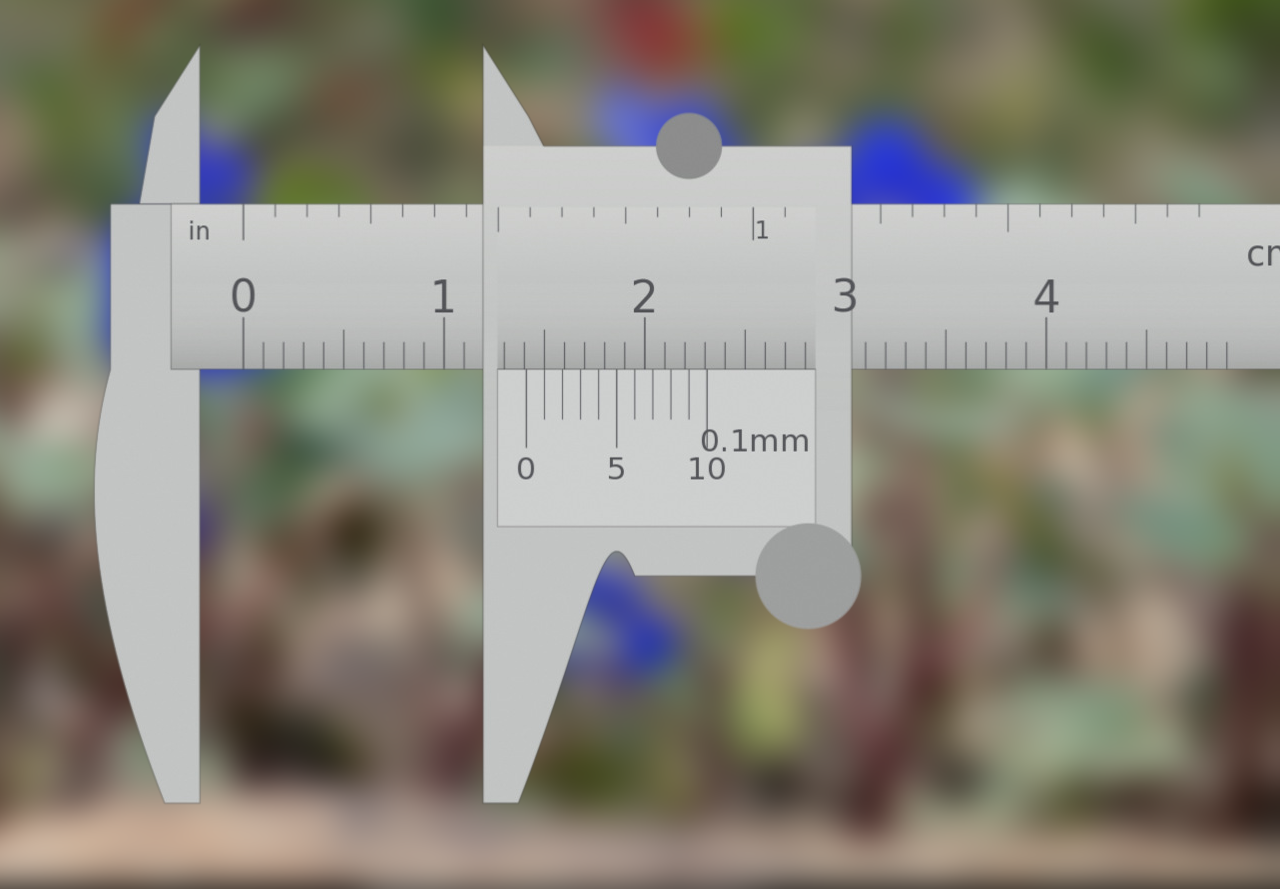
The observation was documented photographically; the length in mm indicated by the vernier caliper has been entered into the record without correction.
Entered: 14.1 mm
